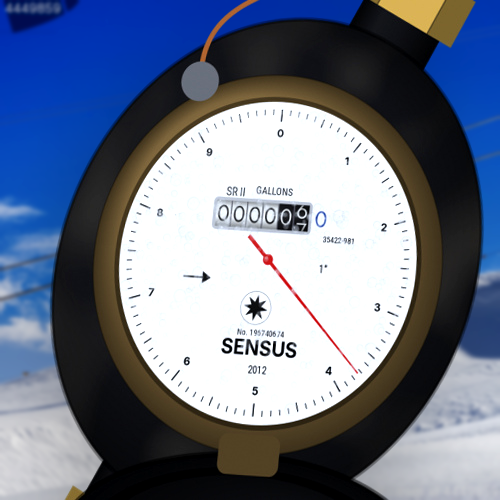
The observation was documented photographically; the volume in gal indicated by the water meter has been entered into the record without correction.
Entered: 63.7 gal
